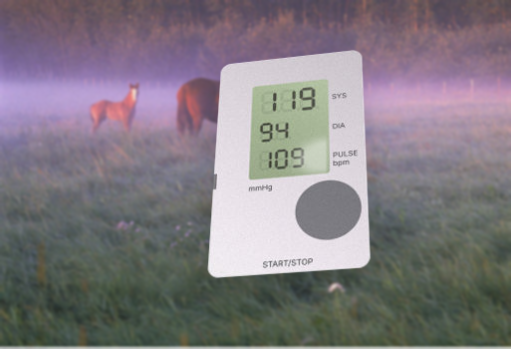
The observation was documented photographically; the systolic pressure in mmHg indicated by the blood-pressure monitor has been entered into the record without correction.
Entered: 119 mmHg
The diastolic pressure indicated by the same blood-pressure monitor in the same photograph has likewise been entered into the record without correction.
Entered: 94 mmHg
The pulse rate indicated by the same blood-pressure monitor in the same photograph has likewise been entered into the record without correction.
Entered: 109 bpm
